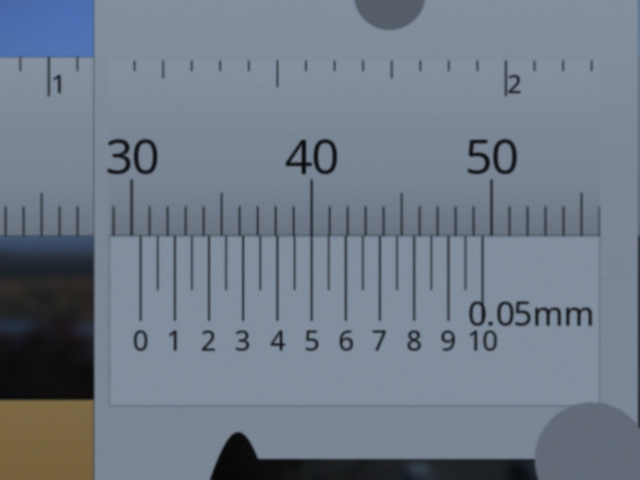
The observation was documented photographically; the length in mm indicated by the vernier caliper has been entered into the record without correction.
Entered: 30.5 mm
